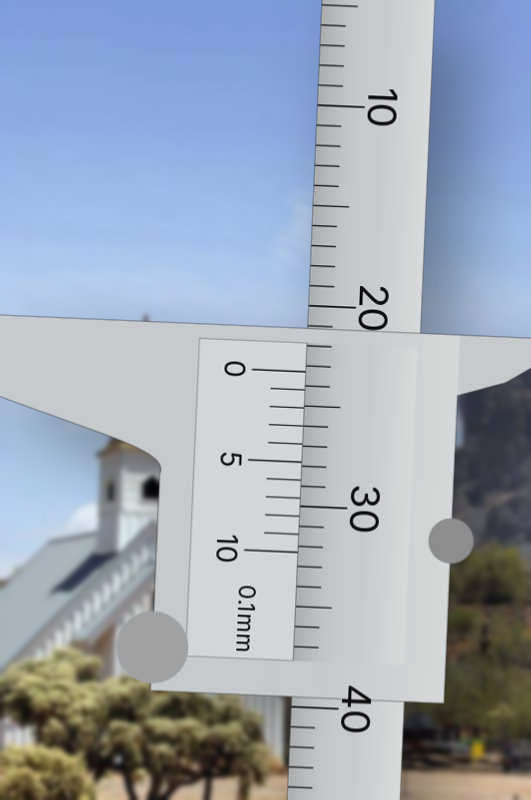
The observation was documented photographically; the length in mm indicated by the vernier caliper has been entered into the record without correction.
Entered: 23.3 mm
